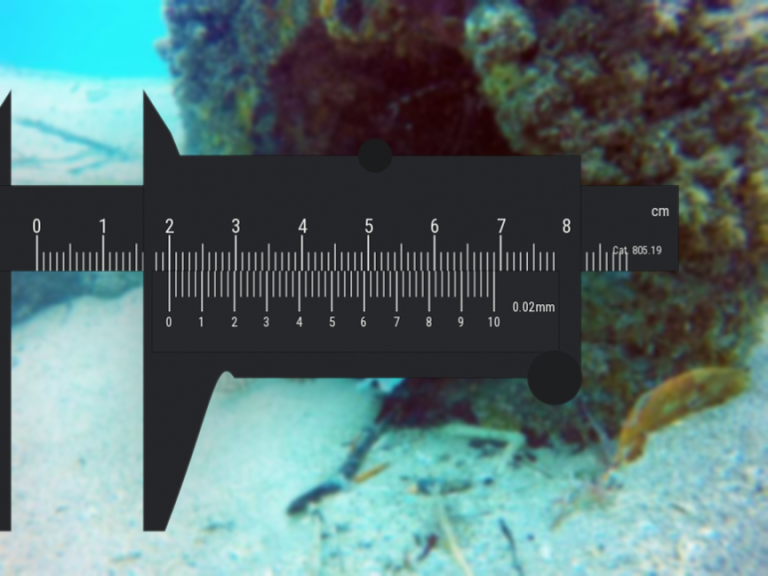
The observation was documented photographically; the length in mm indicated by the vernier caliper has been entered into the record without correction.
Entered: 20.0 mm
